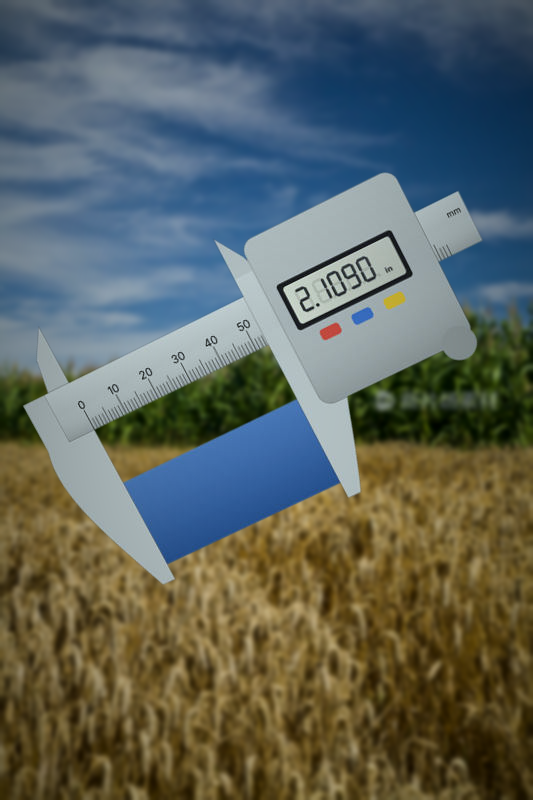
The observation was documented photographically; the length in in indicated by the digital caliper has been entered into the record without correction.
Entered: 2.1090 in
